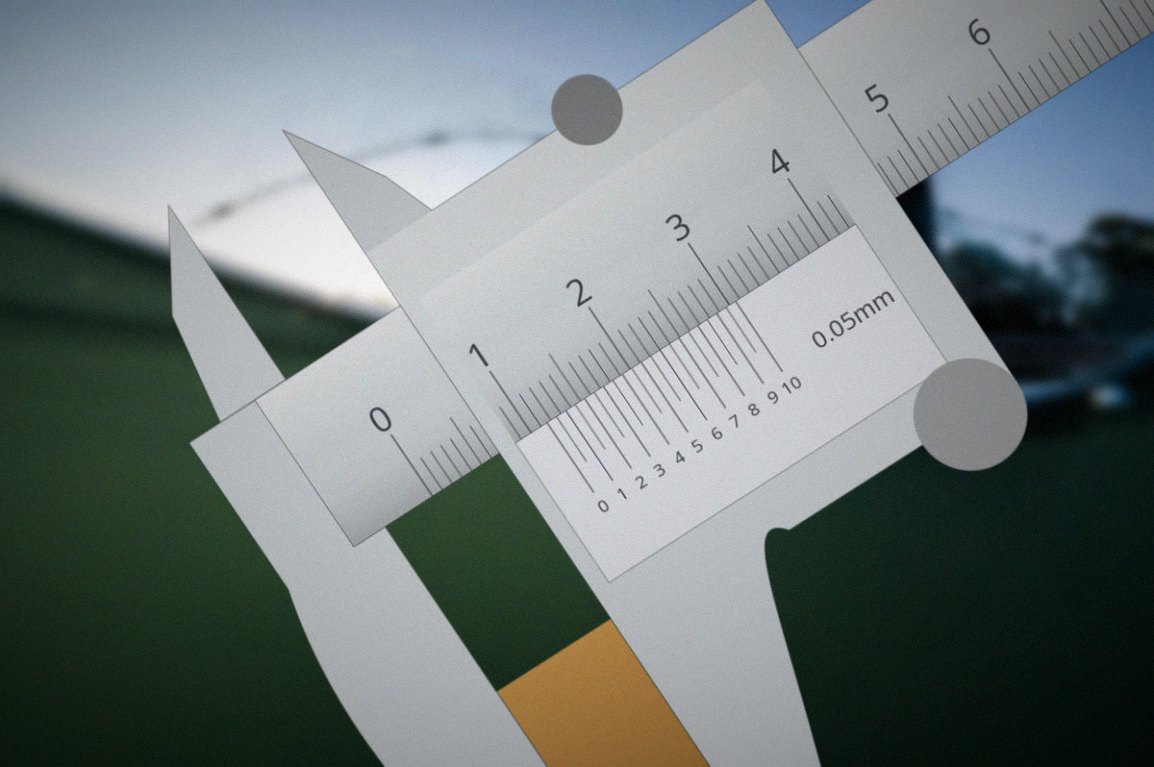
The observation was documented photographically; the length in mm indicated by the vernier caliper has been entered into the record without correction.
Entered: 11.6 mm
